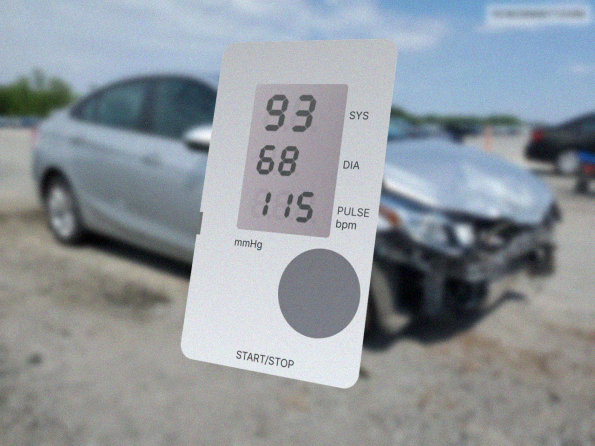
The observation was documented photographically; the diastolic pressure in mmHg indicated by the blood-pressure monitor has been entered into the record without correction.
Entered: 68 mmHg
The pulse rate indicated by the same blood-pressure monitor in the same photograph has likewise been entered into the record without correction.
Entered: 115 bpm
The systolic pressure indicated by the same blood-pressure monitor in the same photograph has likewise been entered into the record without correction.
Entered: 93 mmHg
